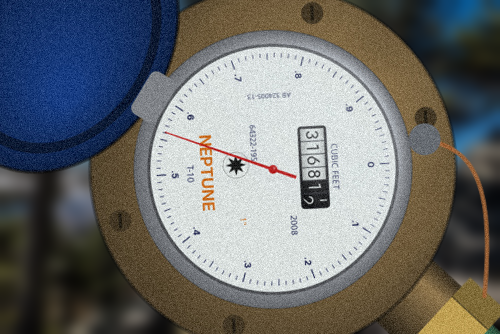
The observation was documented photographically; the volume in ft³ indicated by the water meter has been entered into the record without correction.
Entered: 316811.56 ft³
